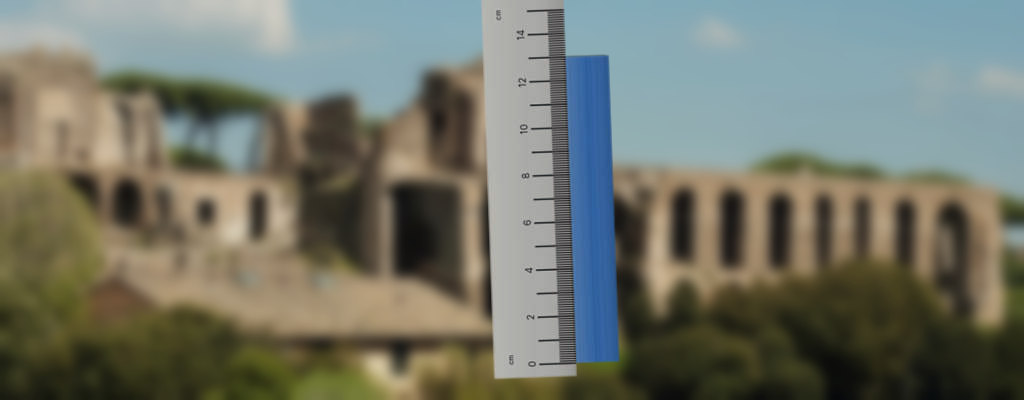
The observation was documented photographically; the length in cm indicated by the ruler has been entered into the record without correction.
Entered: 13 cm
